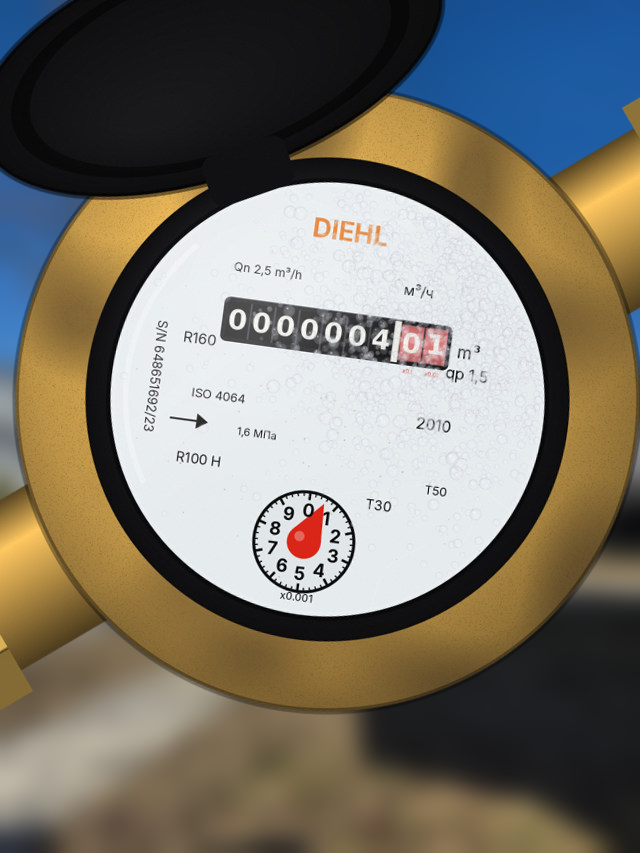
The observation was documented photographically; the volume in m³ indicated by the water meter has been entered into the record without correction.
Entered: 4.010 m³
